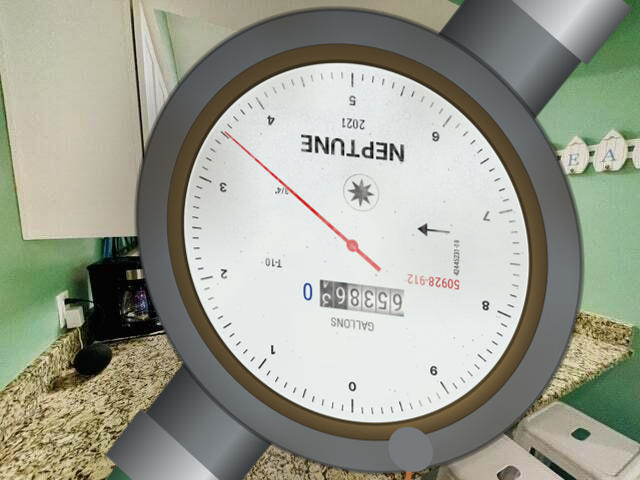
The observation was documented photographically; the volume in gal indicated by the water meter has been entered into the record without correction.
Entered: 6538633.5 gal
